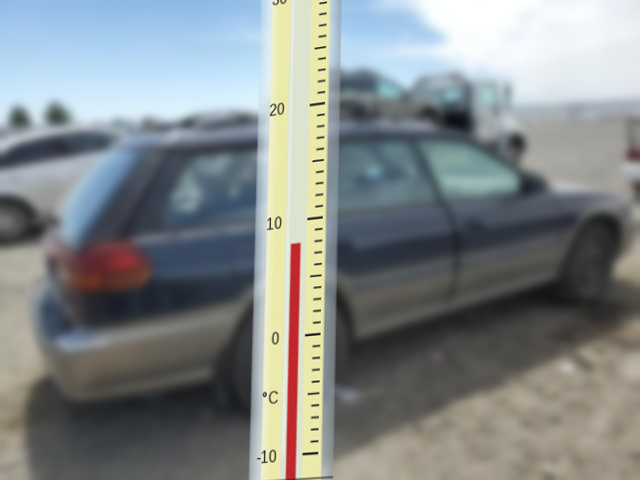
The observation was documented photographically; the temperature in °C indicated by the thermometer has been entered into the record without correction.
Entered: 8 °C
